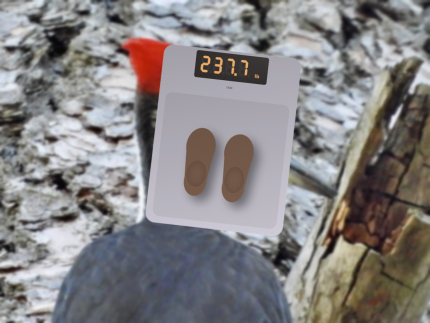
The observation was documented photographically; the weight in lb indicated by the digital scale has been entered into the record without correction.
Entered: 237.7 lb
